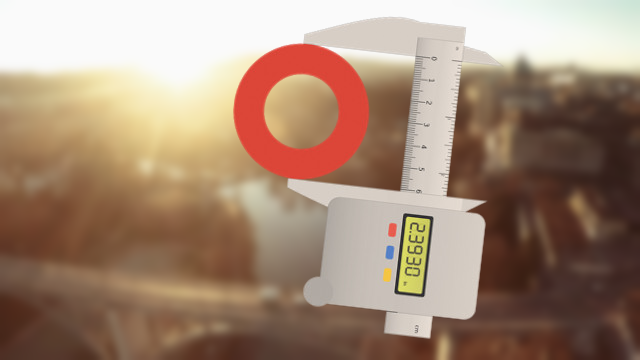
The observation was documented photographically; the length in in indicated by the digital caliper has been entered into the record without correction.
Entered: 2.3930 in
